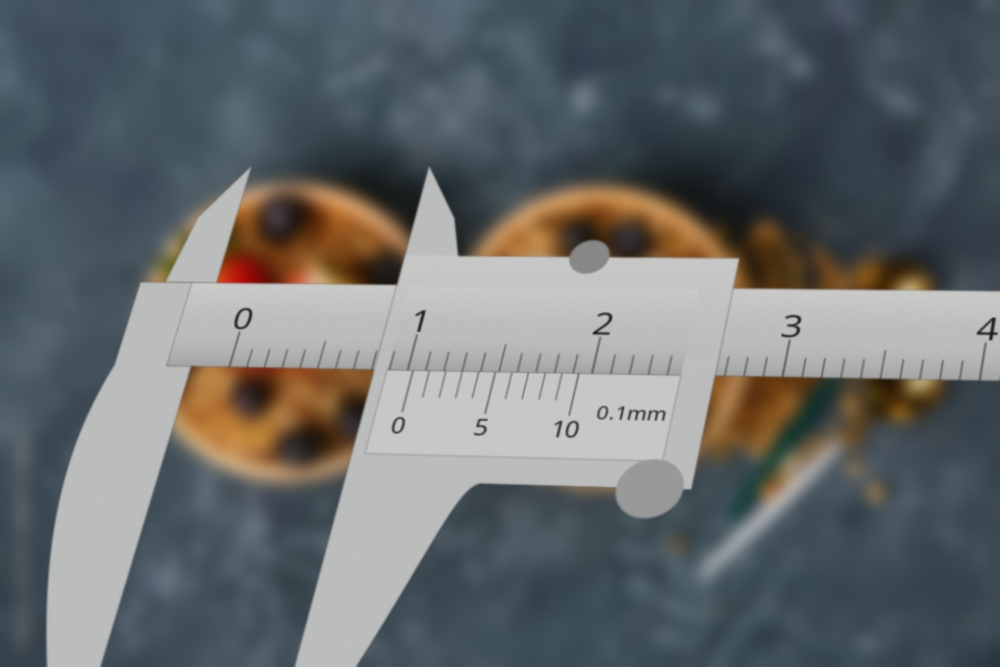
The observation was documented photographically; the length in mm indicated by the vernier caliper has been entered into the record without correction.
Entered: 10.3 mm
